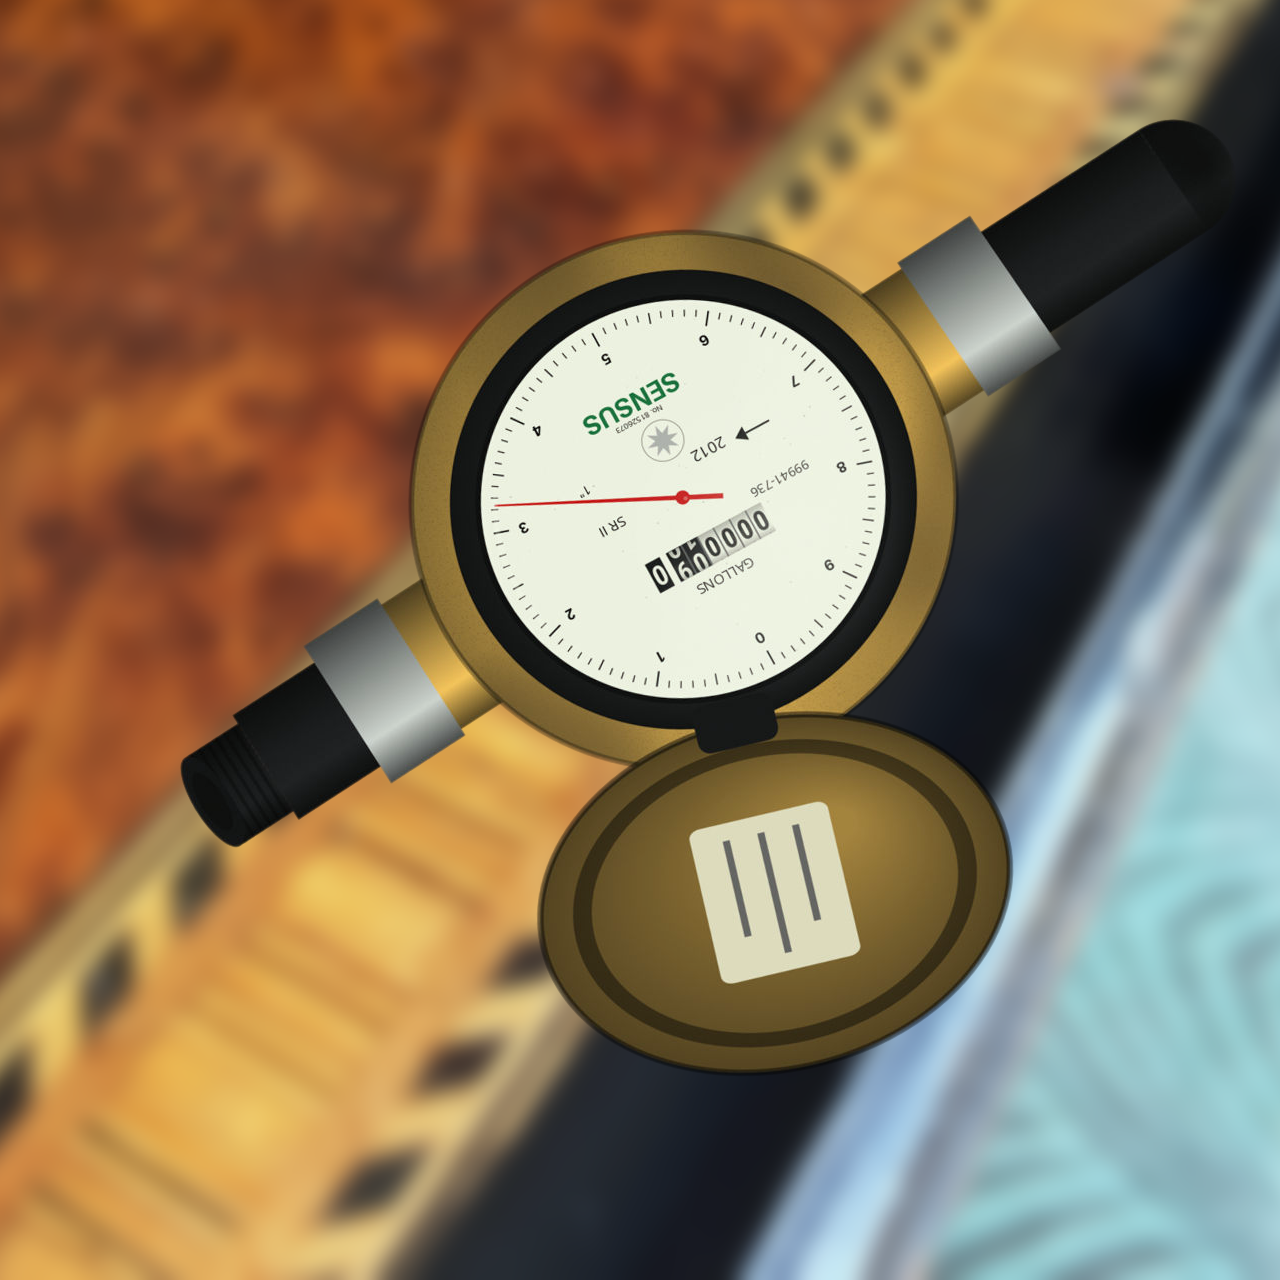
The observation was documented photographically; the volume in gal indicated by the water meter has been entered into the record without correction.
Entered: 93.2 gal
